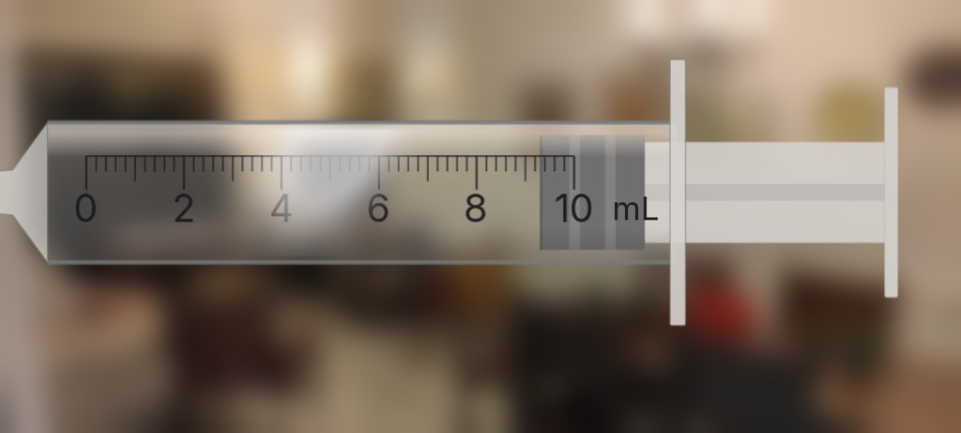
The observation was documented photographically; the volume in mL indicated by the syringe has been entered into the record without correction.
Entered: 9.3 mL
